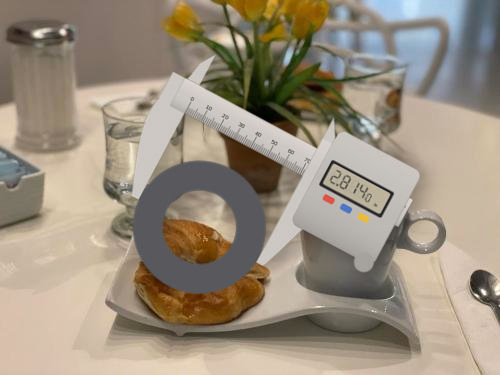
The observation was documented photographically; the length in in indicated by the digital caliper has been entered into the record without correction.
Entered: 2.8140 in
